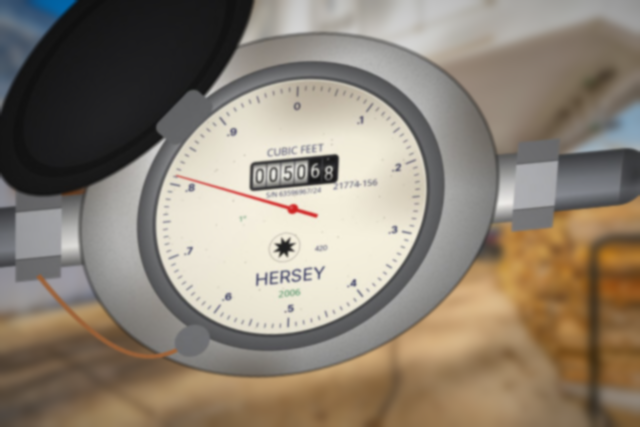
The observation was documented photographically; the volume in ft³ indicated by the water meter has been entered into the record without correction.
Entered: 5067.81 ft³
